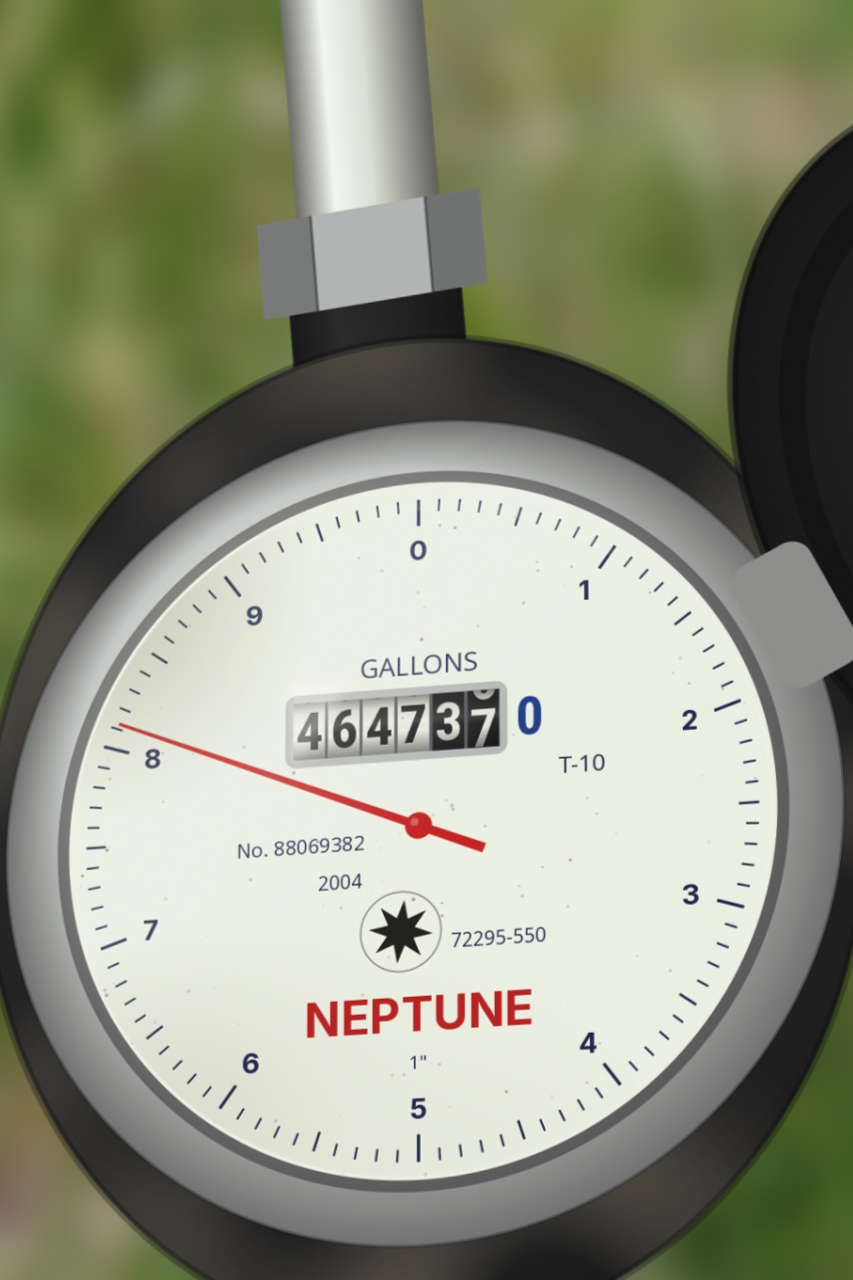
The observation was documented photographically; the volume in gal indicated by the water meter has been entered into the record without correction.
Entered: 4647368.1 gal
